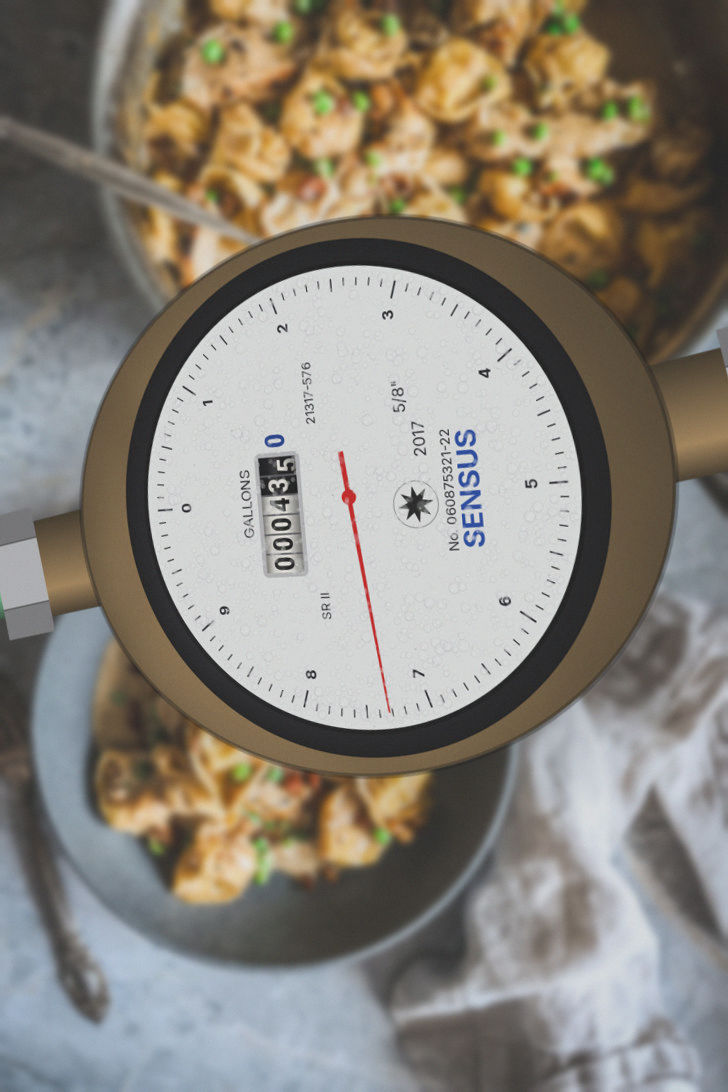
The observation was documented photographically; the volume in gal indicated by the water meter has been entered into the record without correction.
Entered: 4347.3 gal
